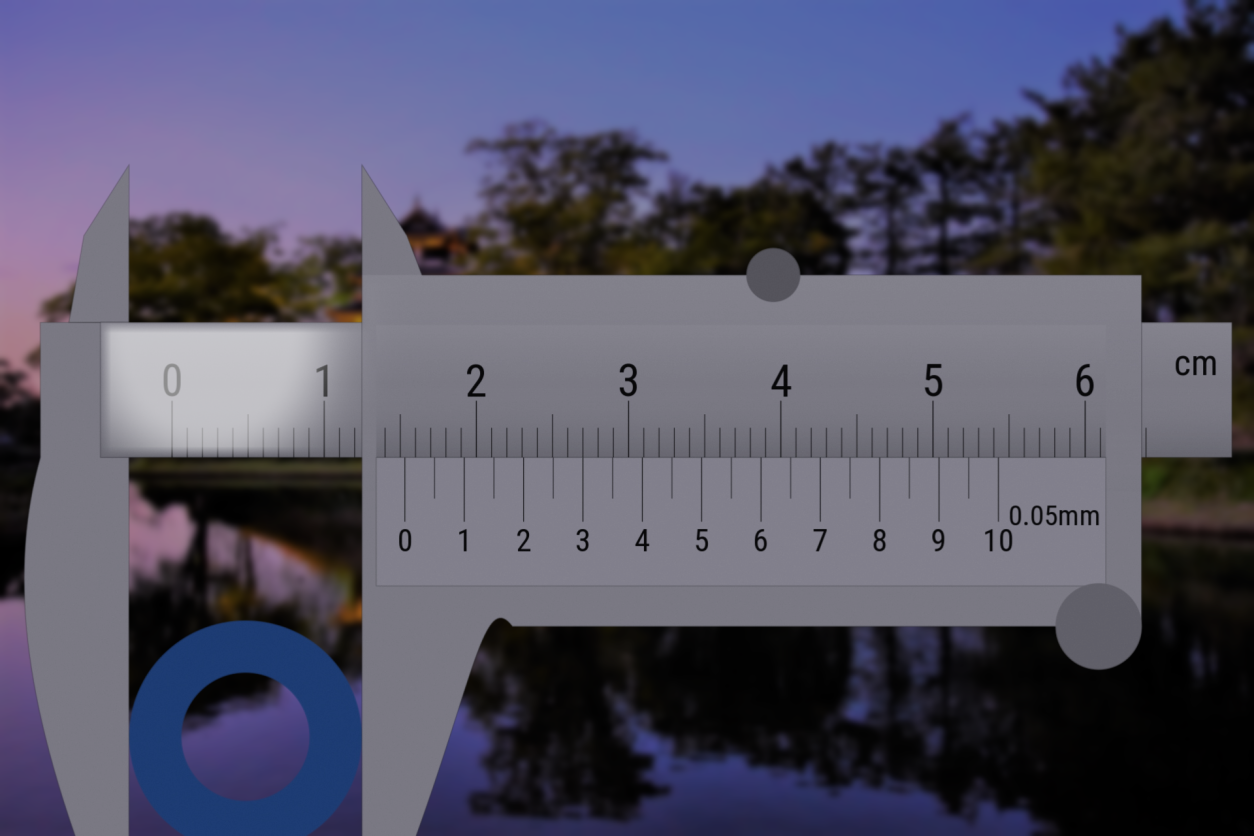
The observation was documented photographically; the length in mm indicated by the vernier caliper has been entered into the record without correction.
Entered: 15.3 mm
